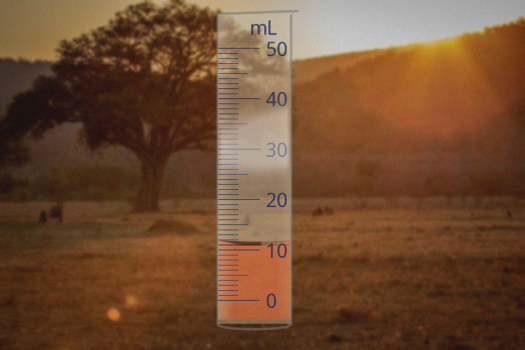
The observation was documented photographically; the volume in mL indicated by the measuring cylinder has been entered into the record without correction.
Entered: 11 mL
